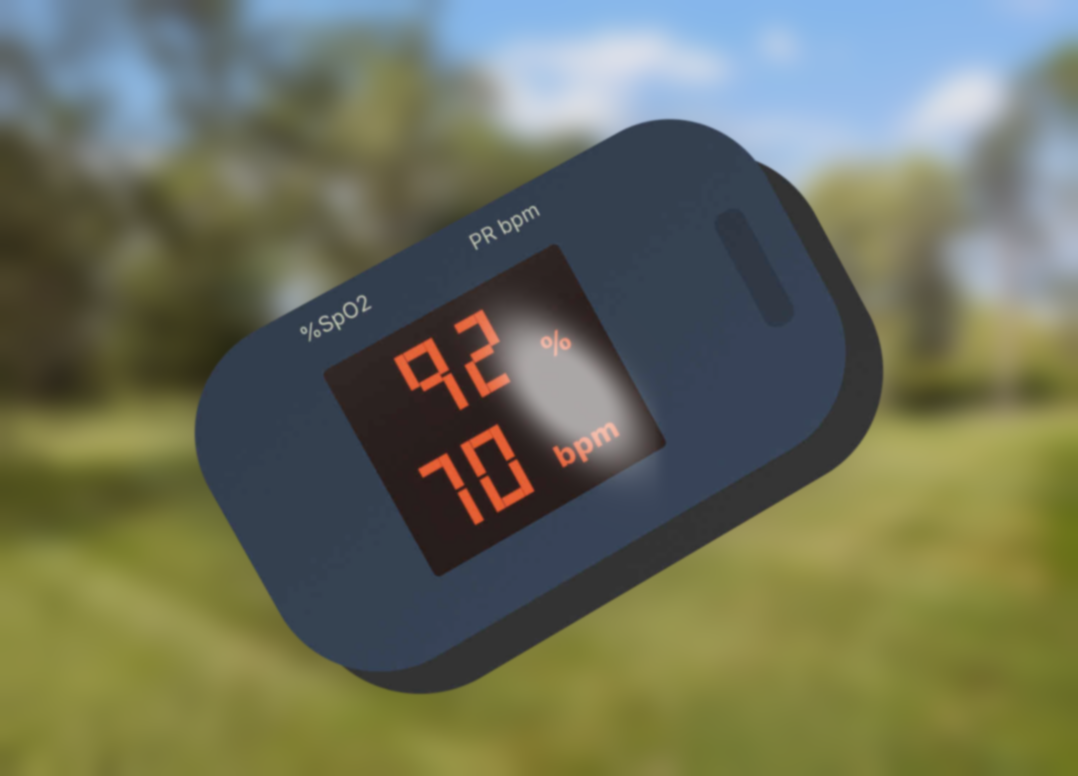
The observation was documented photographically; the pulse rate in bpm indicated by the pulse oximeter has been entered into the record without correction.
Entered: 70 bpm
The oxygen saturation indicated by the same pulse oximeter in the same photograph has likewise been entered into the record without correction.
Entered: 92 %
